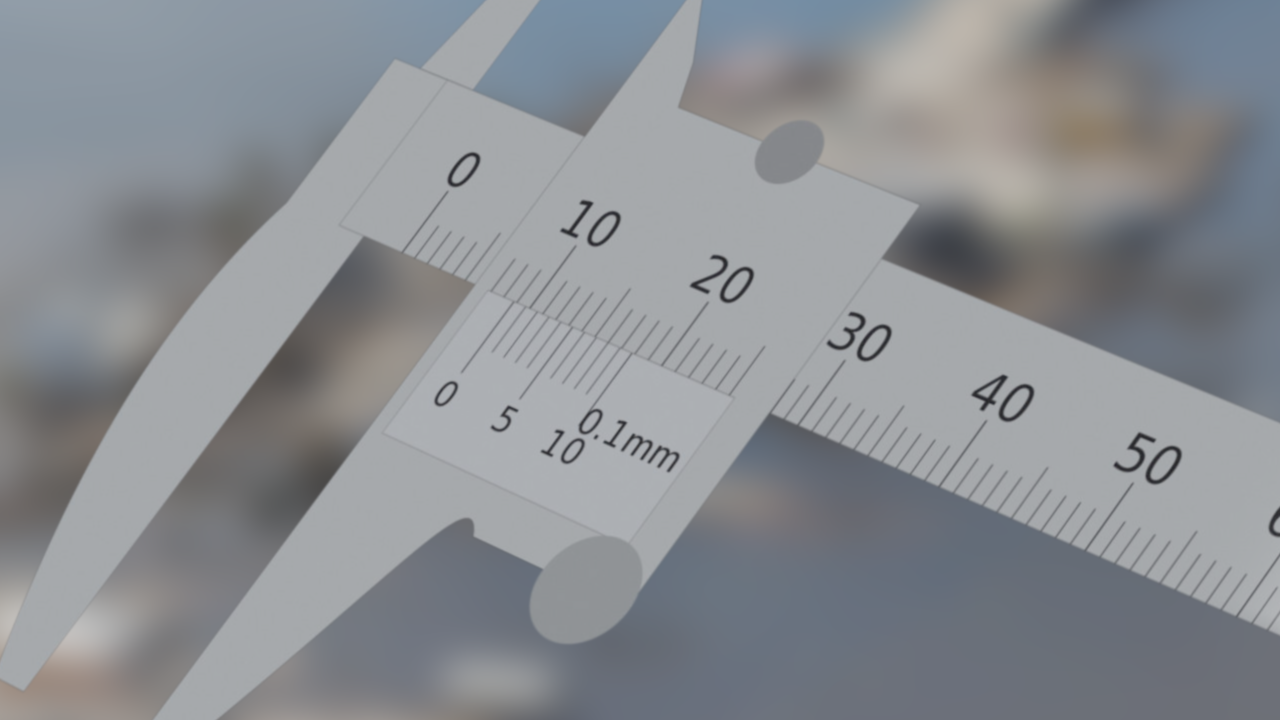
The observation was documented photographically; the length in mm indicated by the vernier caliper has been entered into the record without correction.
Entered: 8.8 mm
